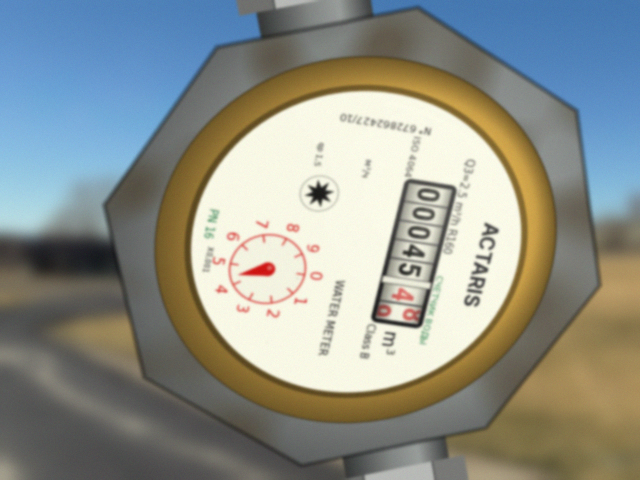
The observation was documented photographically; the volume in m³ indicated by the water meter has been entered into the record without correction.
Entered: 45.484 m³
